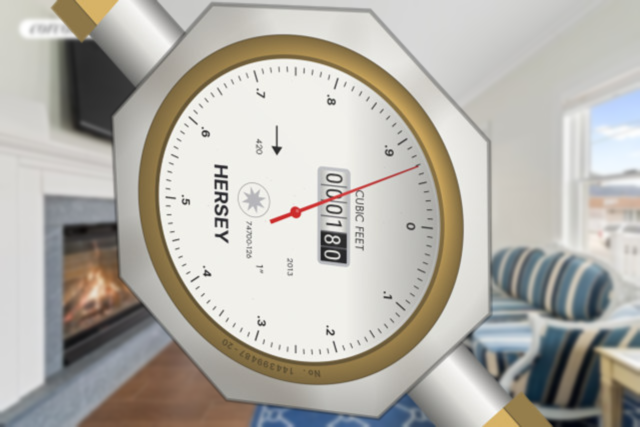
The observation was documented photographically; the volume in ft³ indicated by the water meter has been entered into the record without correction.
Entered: 179.93 ft³
